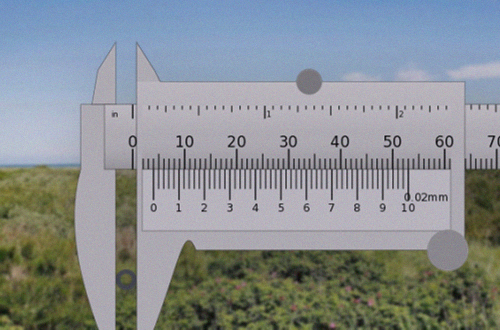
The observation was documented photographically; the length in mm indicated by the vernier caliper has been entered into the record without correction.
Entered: 4.0 mm
